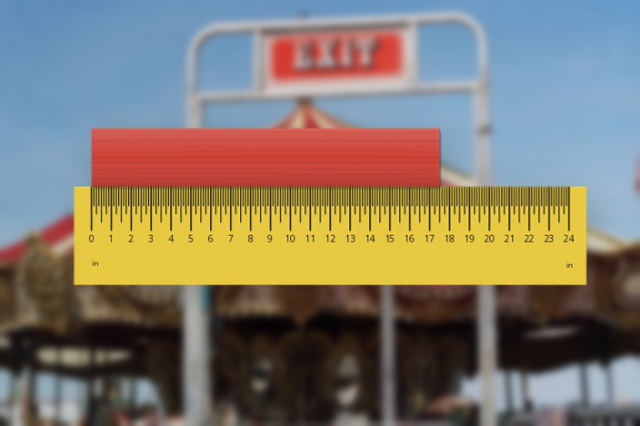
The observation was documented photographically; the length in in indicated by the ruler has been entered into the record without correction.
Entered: 17.5 in
